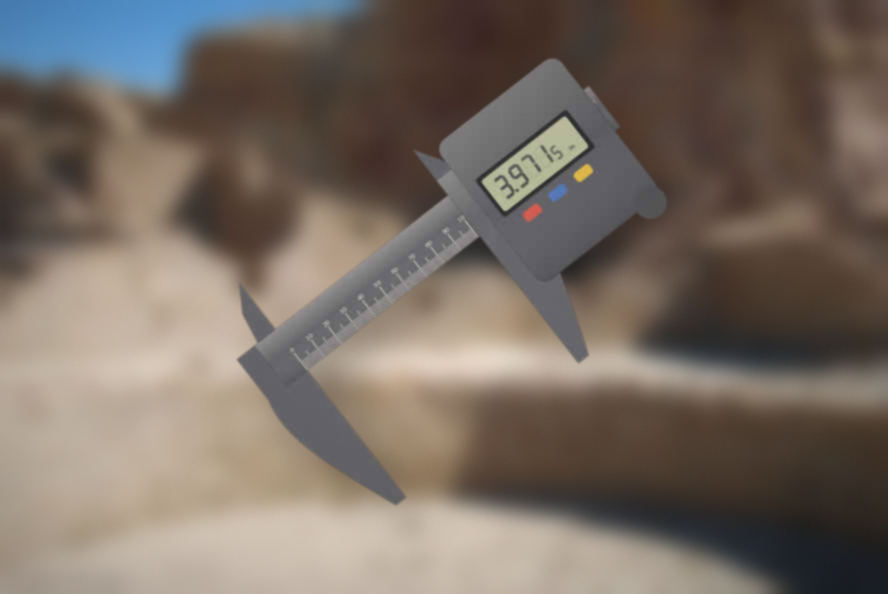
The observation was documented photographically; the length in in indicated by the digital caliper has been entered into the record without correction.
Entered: 3.9715 in
